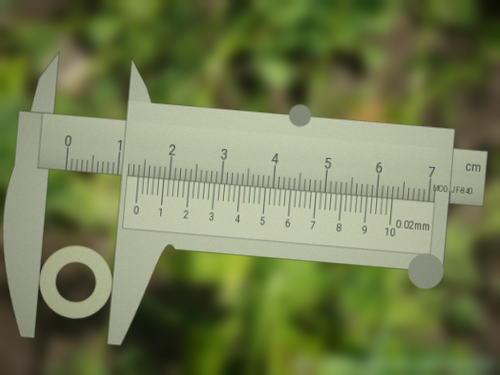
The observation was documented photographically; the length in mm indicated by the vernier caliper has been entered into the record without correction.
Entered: 14.0 mm
